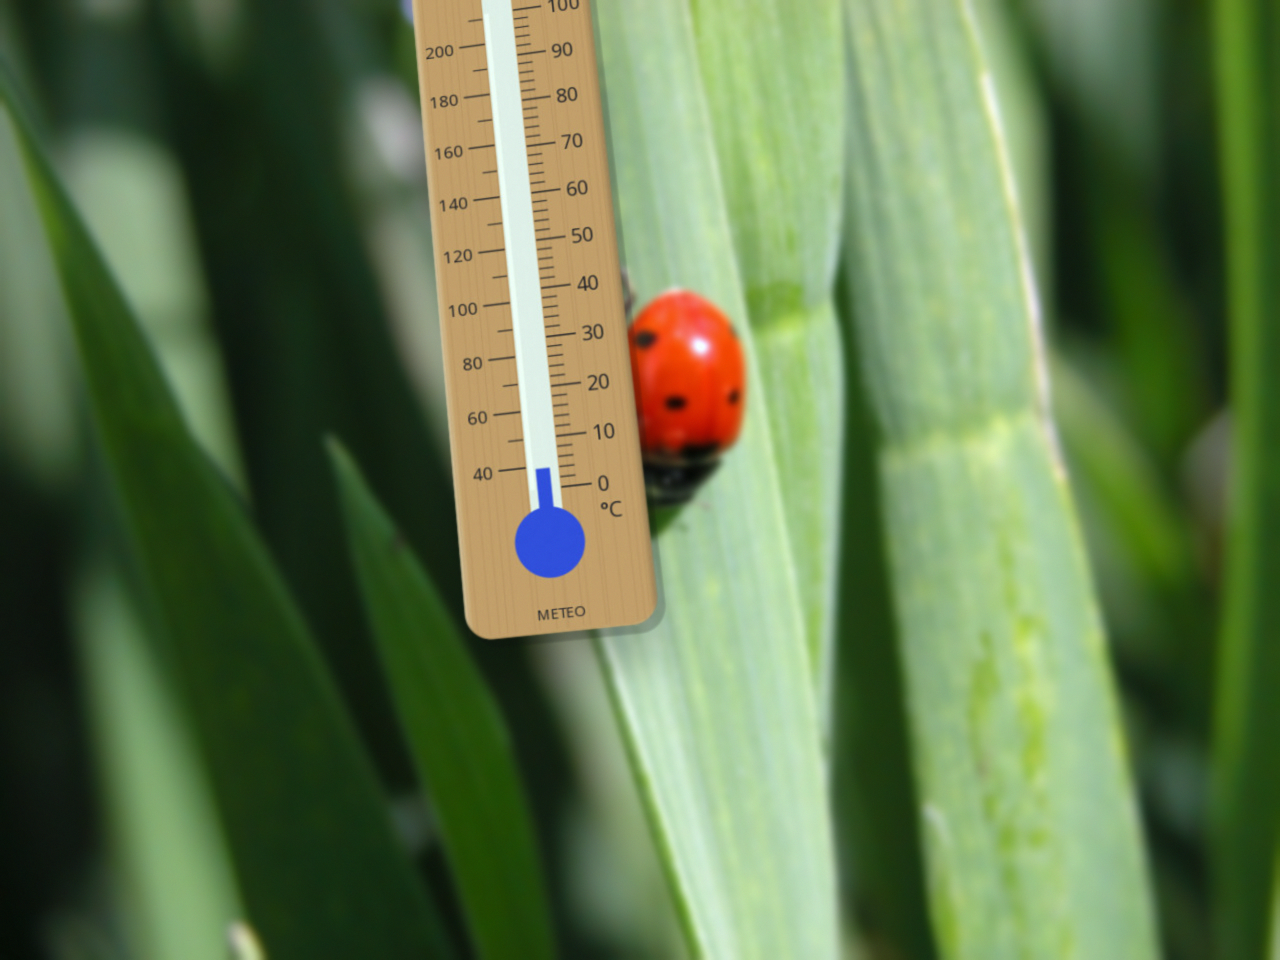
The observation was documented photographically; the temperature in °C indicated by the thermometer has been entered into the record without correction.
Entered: 4 °C
